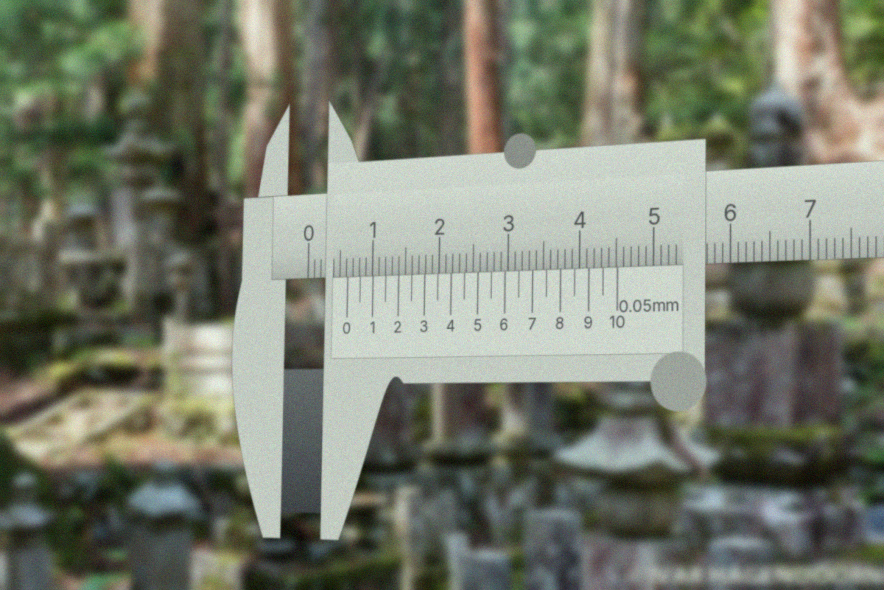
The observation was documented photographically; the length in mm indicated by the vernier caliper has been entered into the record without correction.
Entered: 6.2 mm
